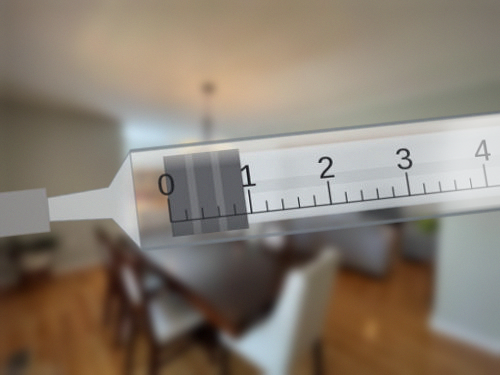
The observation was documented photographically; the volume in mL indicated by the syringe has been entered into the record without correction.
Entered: 0 mL
